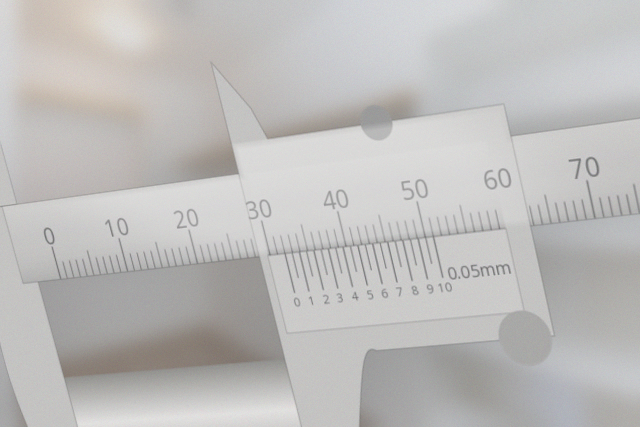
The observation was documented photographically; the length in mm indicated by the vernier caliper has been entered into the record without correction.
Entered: 32.0 mm
